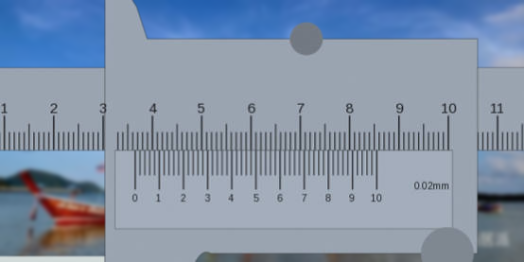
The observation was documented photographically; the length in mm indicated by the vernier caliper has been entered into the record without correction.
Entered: 36.5 mm
